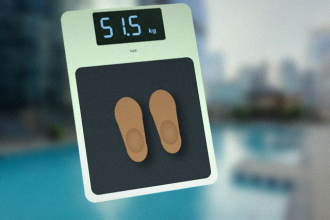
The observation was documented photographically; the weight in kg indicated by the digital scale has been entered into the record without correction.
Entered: 51.5 kg
